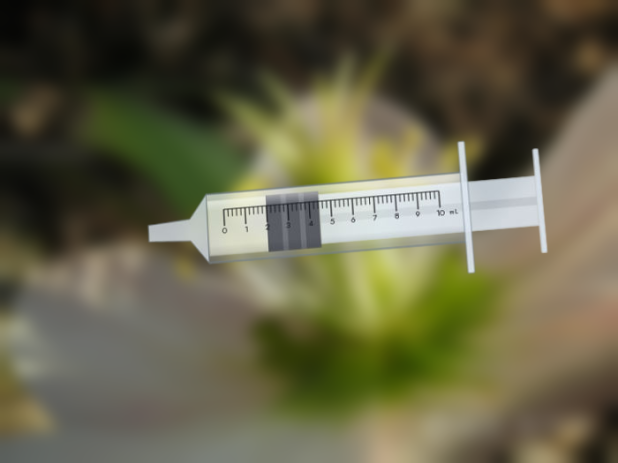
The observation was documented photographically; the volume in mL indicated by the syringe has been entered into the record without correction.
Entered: 2 mL
